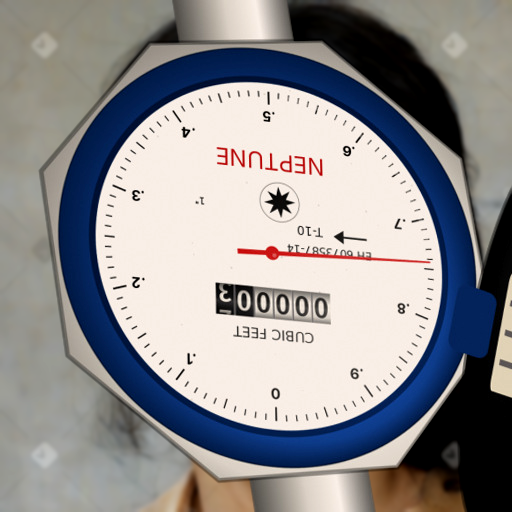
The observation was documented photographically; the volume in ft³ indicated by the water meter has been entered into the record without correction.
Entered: 2.74 ft³
